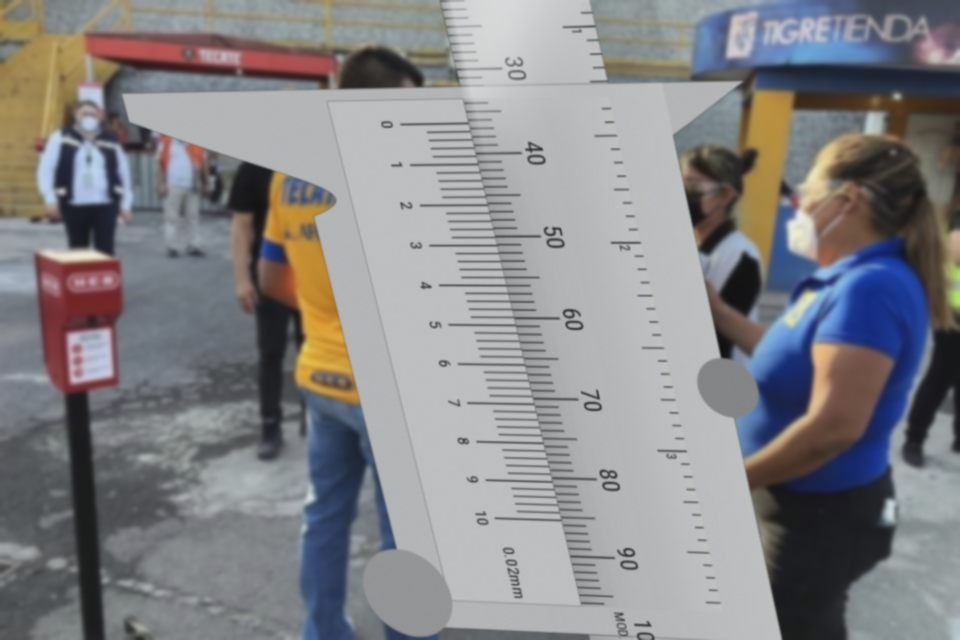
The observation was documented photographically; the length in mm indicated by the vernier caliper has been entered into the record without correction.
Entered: 36.4 mm
